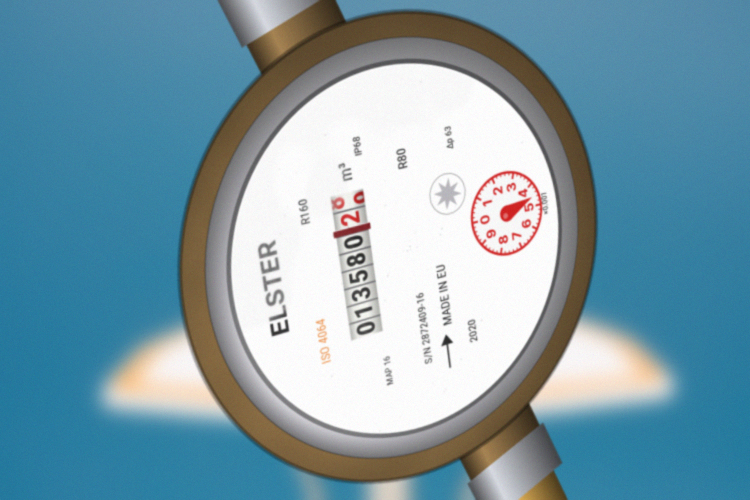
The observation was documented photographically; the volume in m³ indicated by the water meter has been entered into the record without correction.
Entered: 13580.284 m³
